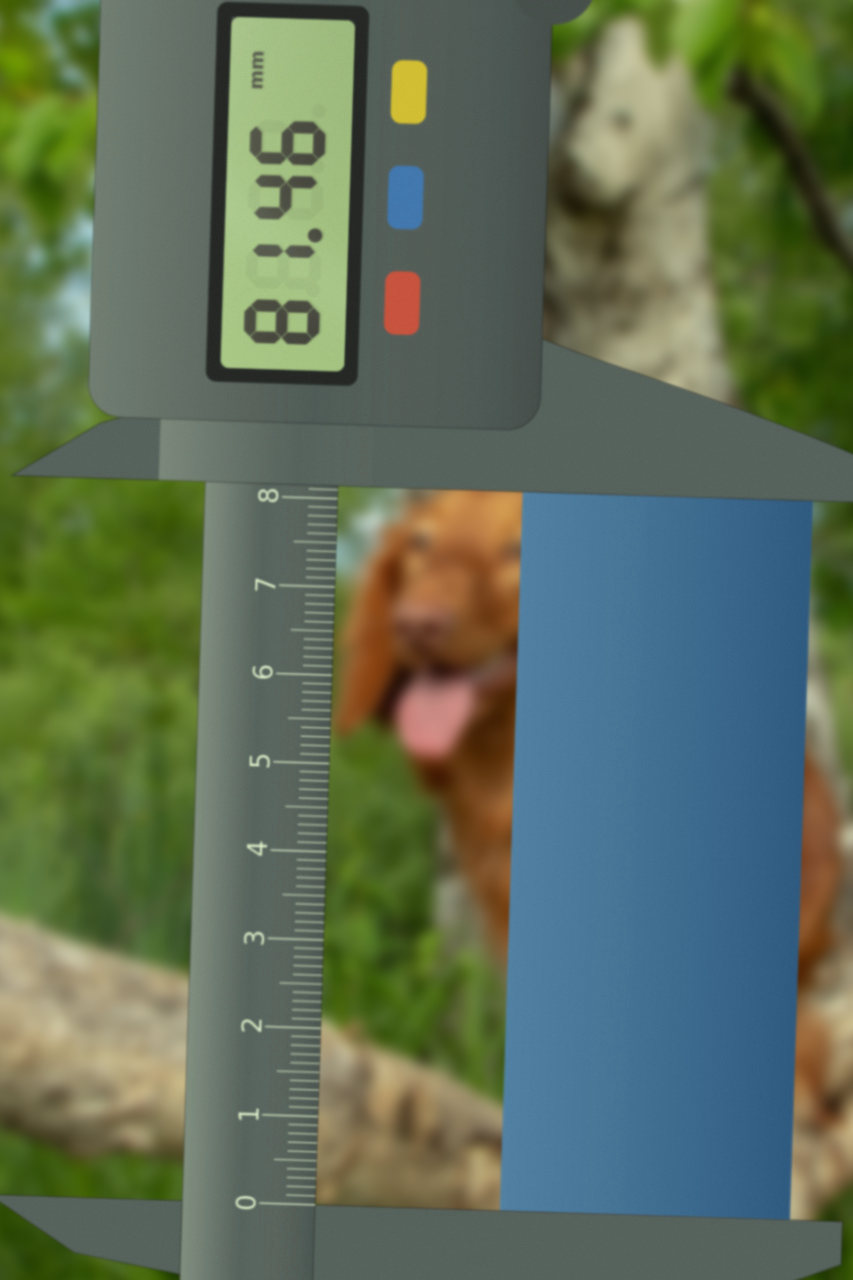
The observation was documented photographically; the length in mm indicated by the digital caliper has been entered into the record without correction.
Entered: 81.46 mm
